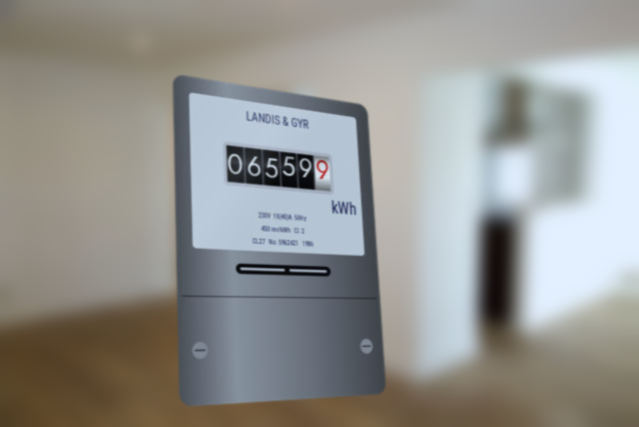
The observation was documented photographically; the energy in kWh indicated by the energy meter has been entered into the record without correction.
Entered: 6559.9 kWh
